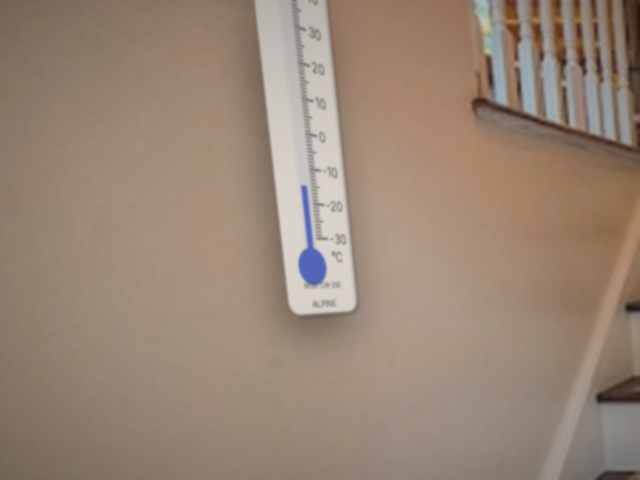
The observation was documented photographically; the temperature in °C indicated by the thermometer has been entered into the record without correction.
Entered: -15 °C
